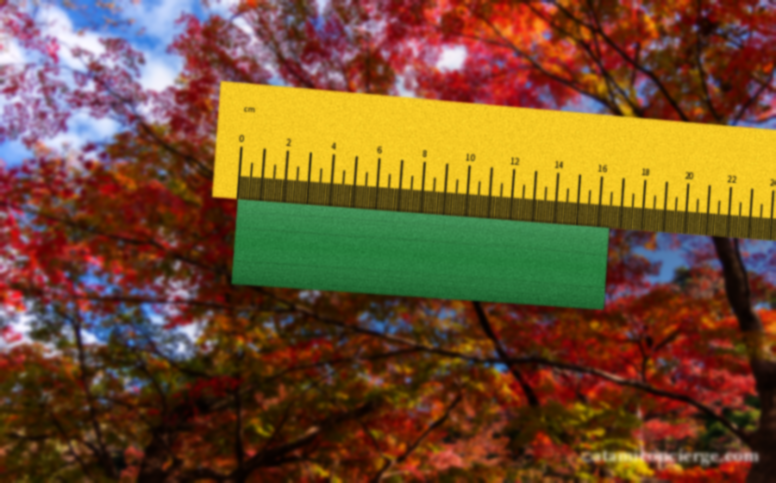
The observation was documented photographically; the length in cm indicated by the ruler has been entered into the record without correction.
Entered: 16.5 cm
